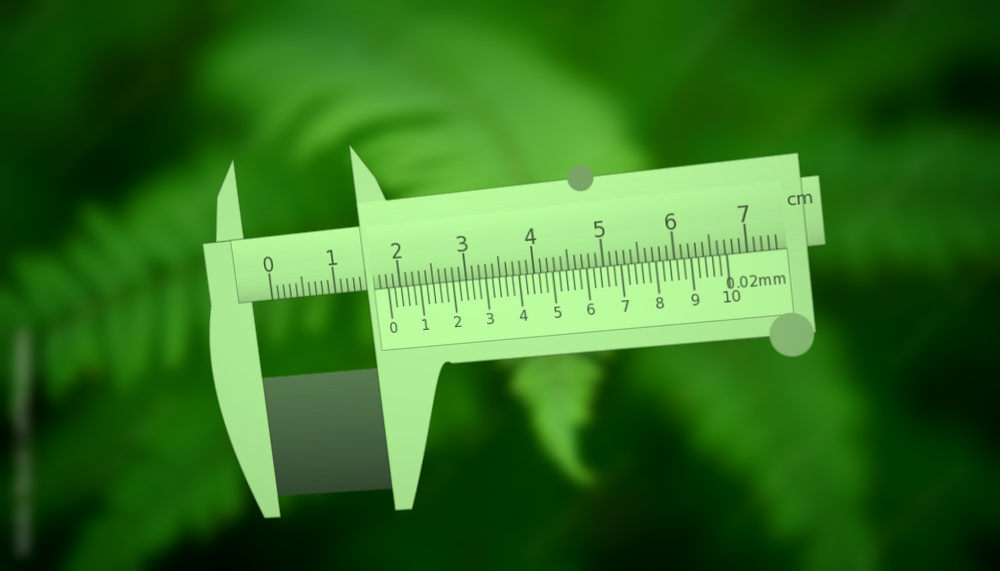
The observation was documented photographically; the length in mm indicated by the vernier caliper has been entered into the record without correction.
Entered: 18.2 mm
